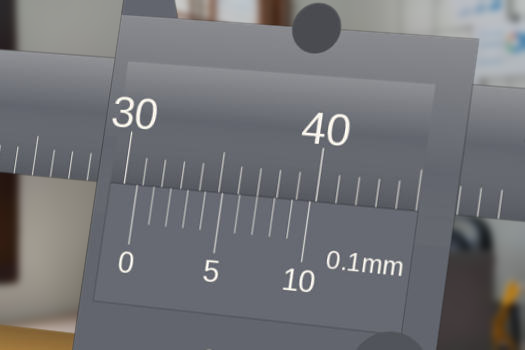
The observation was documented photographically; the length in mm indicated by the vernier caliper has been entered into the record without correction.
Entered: 30.7 mm
